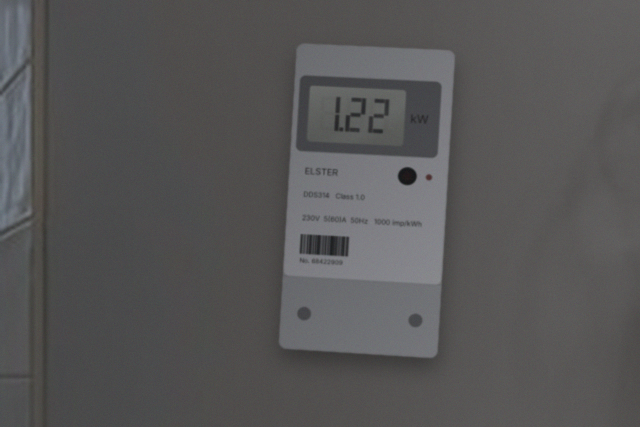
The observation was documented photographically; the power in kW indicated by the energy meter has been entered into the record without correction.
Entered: 1.22 kW
